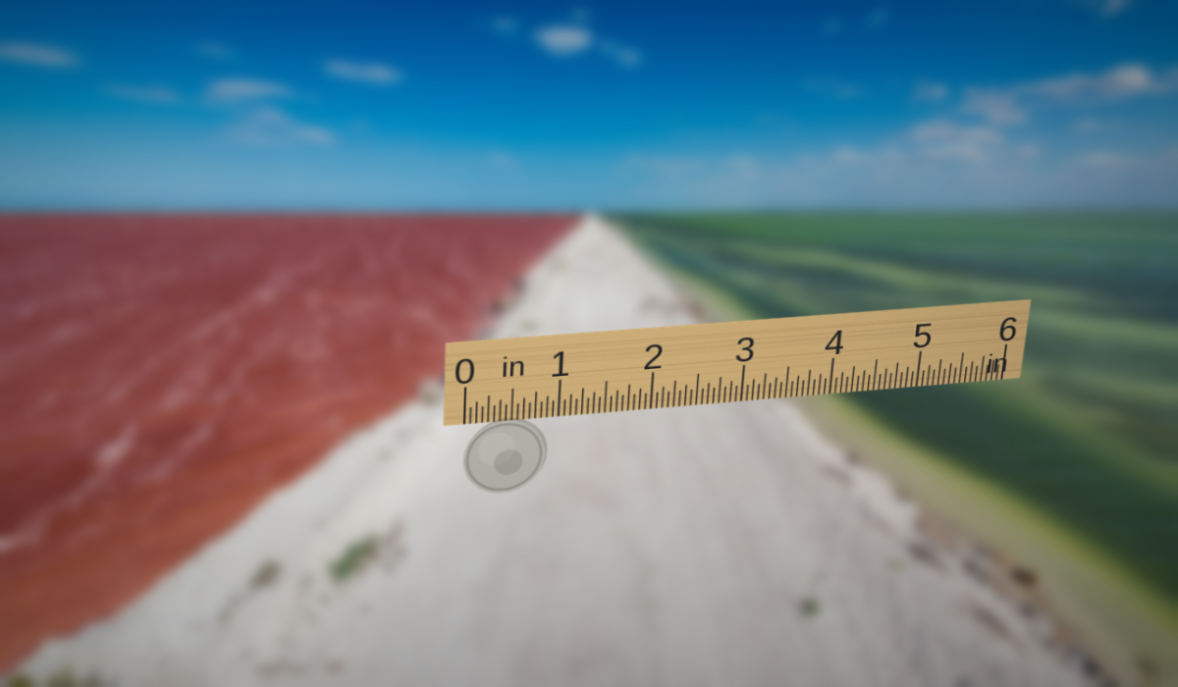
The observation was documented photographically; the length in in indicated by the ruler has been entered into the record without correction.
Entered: 0.875 in
